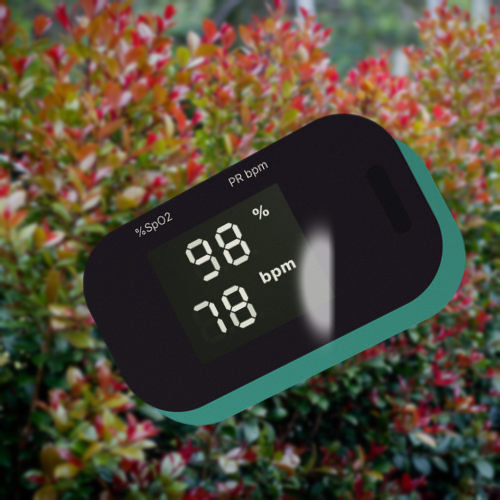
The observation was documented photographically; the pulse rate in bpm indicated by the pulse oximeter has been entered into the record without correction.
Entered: 78 bpm
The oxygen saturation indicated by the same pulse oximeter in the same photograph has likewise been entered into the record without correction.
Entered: 98 %
